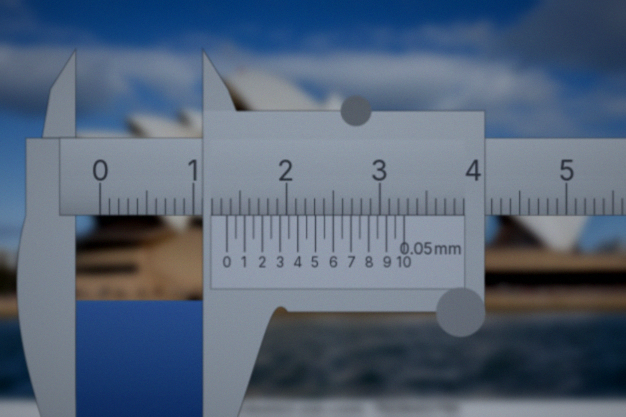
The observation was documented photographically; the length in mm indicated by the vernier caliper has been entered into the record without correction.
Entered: 13.6 mm
